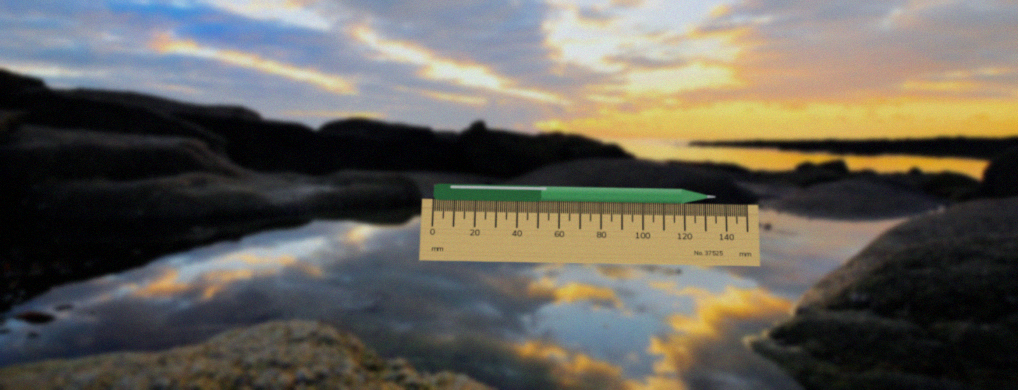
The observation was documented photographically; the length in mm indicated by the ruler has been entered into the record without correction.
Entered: 135 mm
